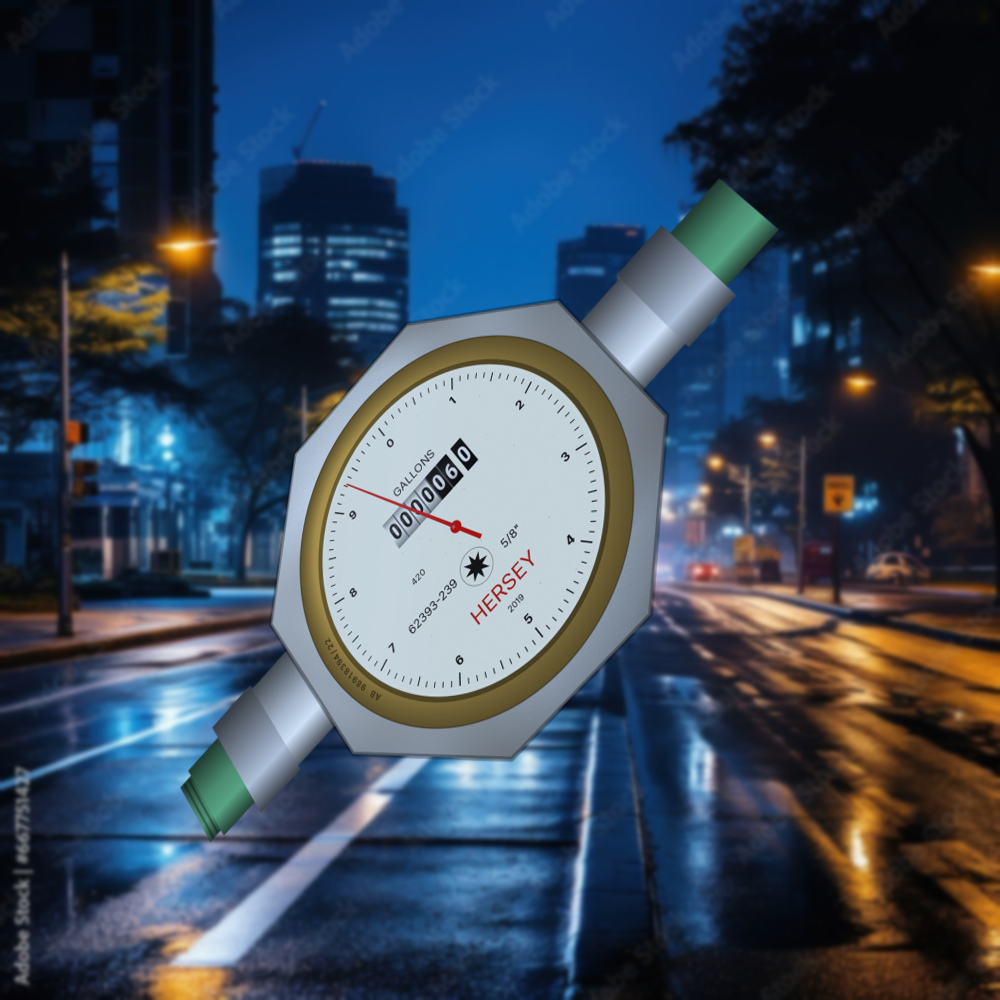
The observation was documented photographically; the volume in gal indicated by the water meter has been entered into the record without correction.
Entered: 59.3 gal
